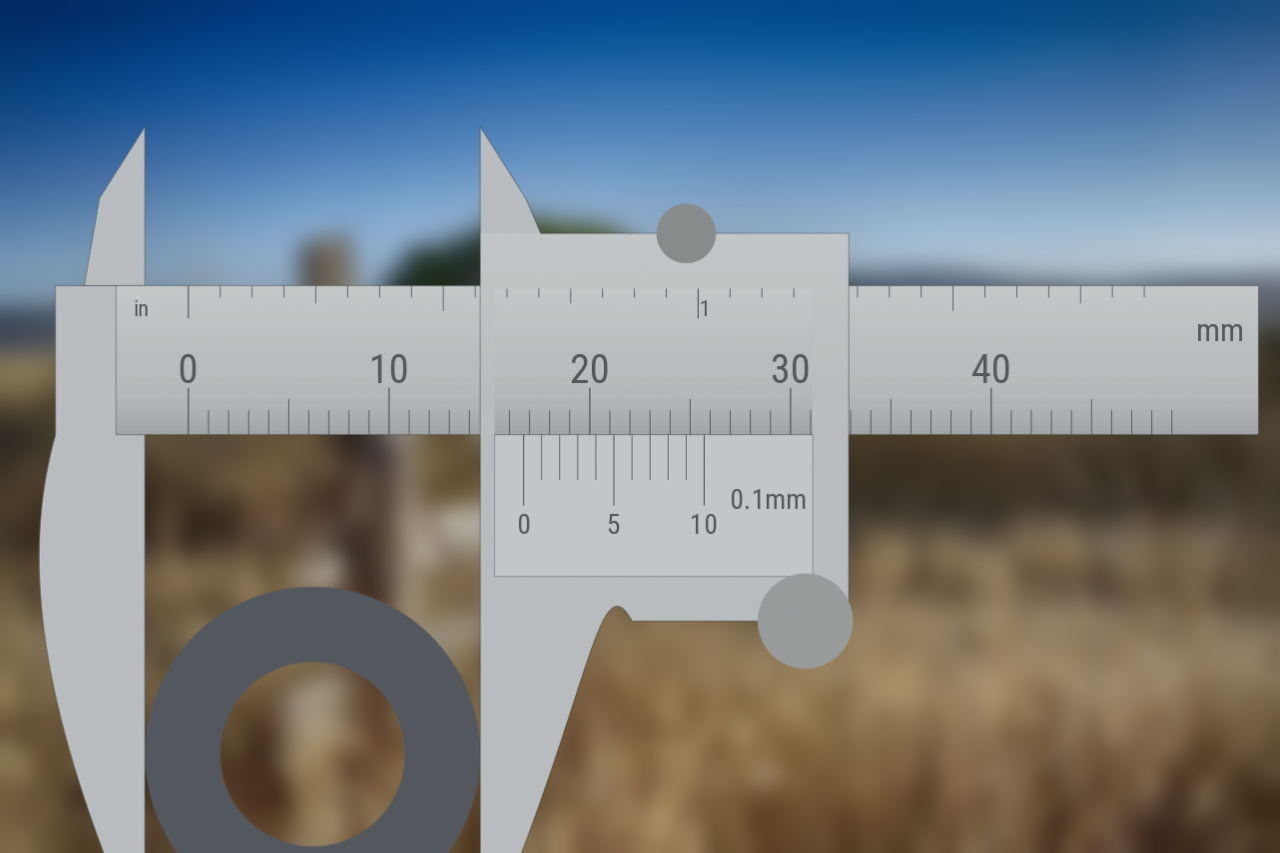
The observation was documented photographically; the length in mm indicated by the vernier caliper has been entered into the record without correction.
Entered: 16.7 mm
